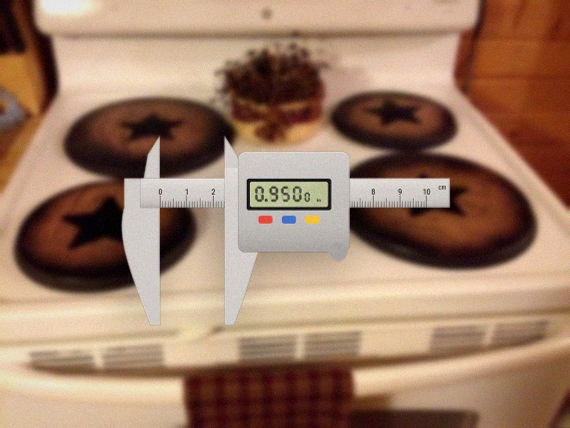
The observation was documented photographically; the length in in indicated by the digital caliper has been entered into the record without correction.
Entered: 0.9500 in
